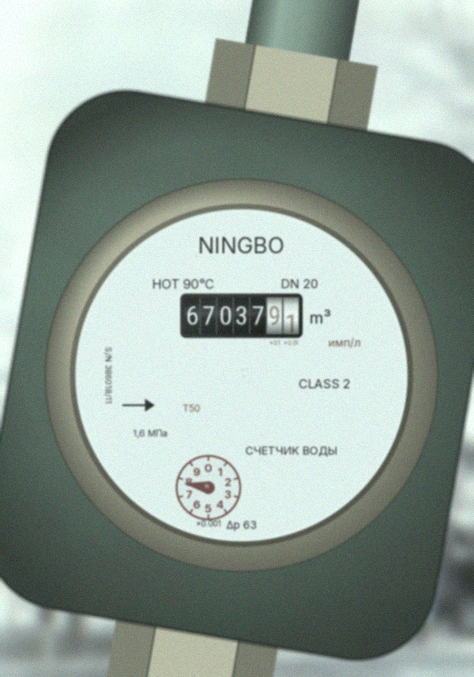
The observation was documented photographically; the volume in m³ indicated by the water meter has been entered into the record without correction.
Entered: 67037.907 m³
